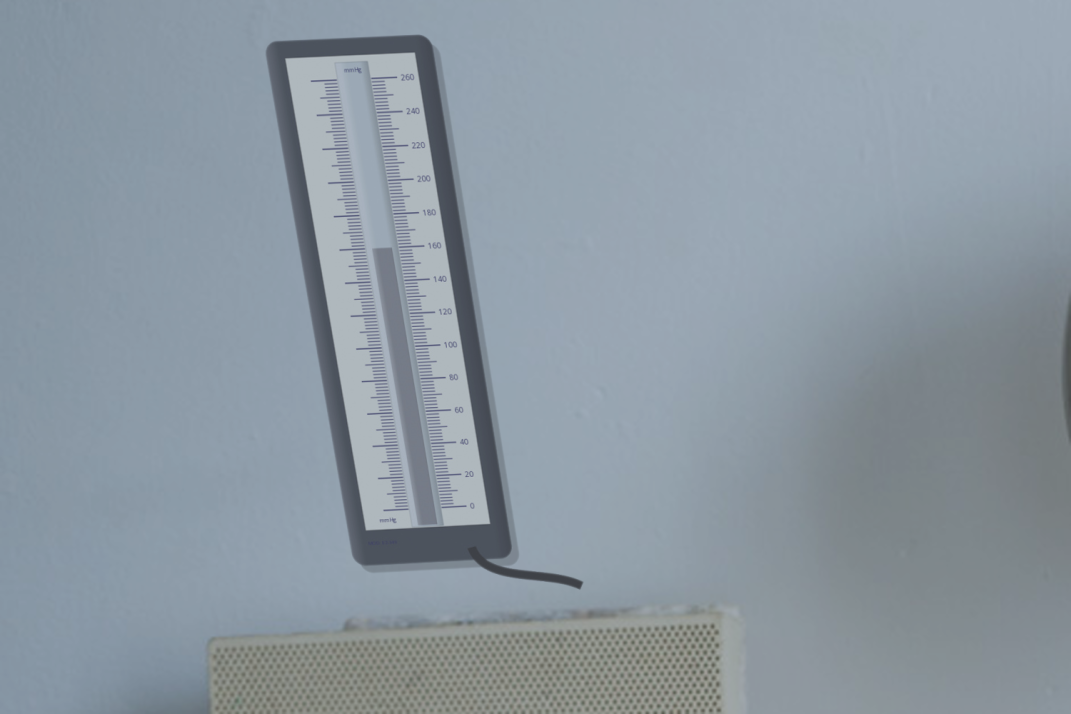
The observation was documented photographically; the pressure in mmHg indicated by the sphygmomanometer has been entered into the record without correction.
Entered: 160 mmHg
